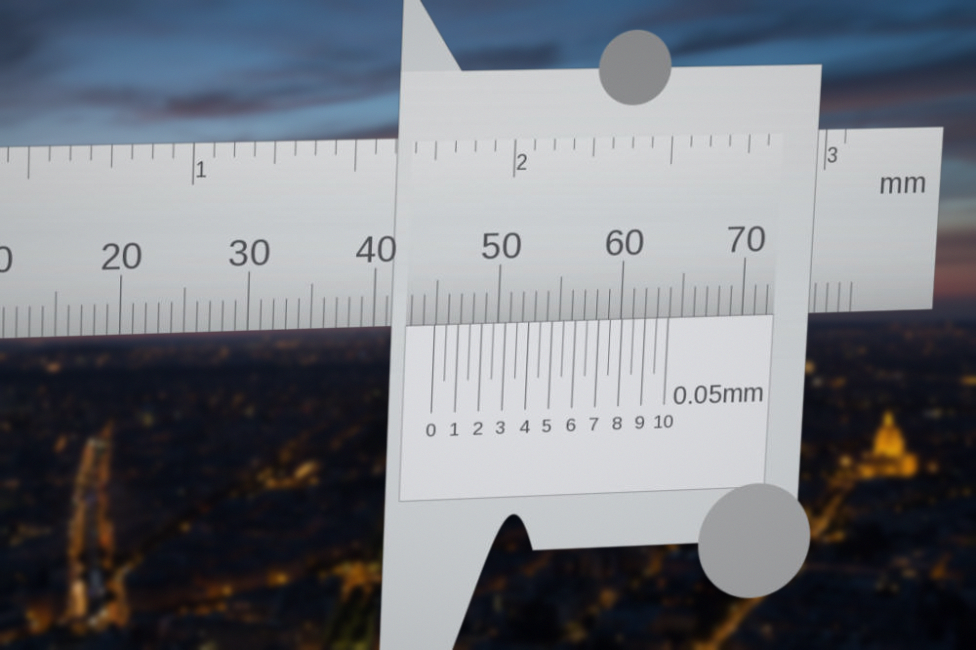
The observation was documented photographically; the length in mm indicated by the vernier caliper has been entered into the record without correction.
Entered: 44.9 mm
